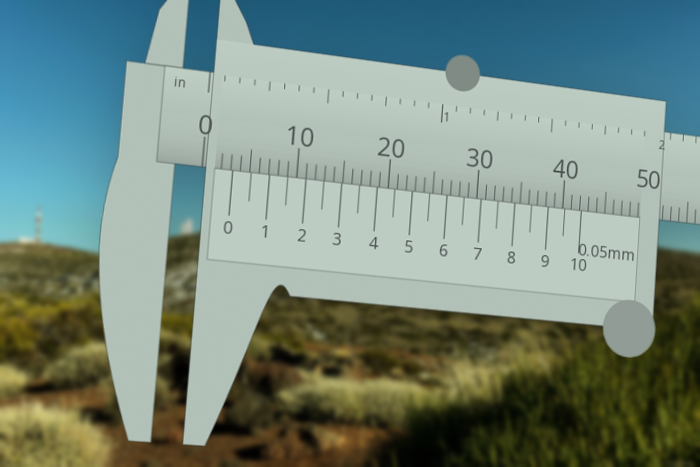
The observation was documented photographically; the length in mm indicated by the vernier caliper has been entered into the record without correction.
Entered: 3.2 mm
